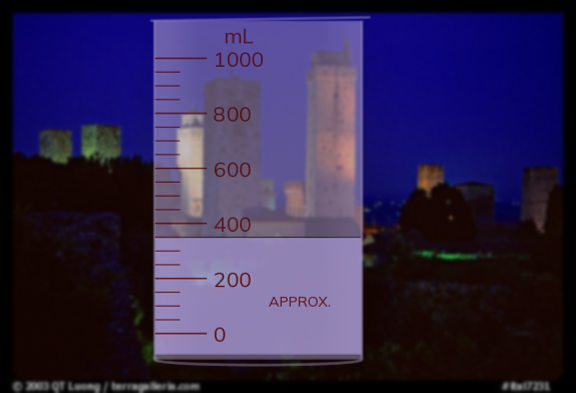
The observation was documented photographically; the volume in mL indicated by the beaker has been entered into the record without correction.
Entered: 350 mL
